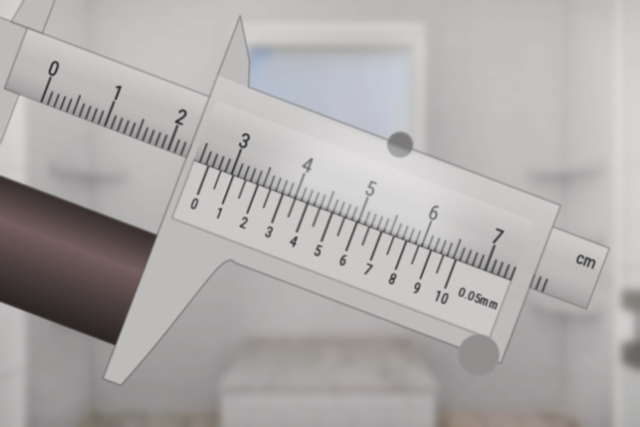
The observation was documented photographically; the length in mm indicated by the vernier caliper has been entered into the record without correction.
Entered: 26.4 mm
